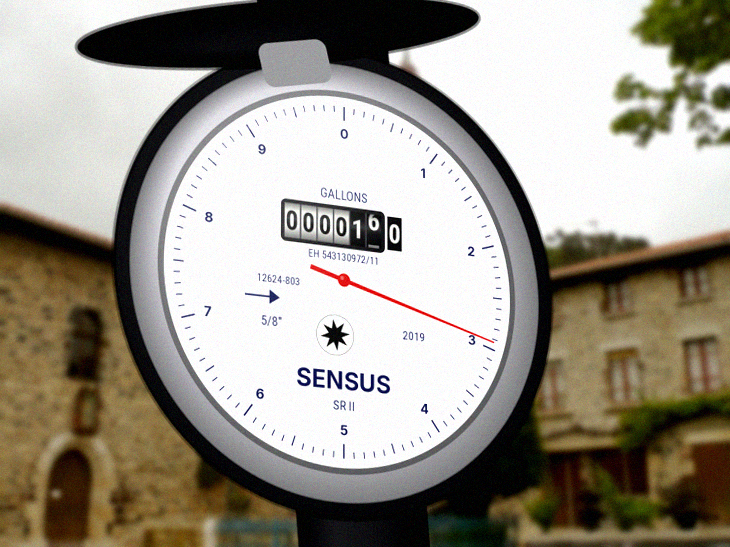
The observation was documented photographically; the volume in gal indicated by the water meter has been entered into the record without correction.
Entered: 162.9 gal
